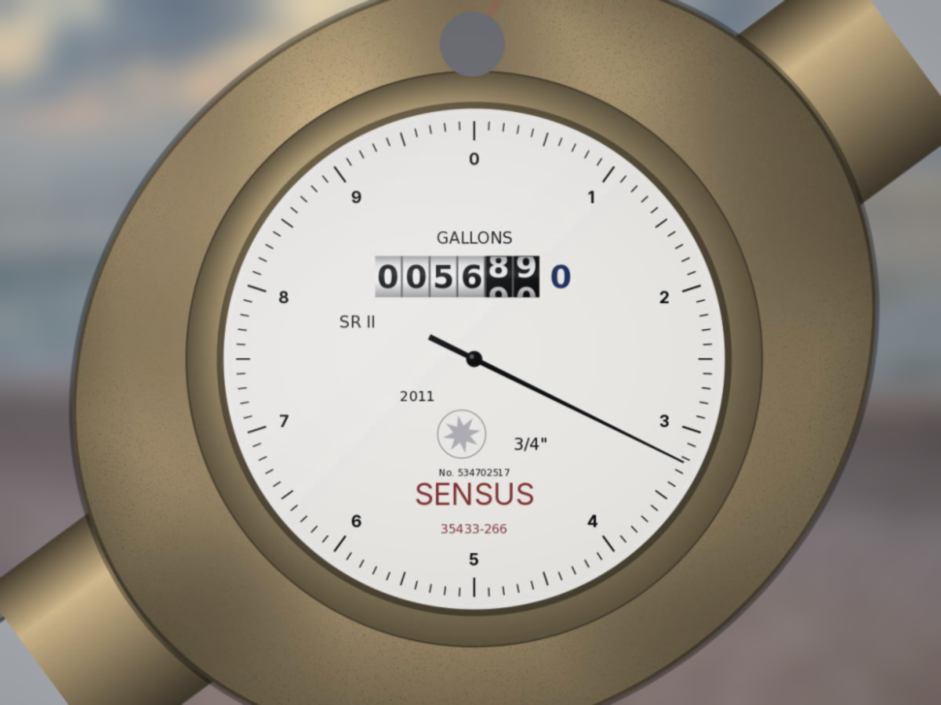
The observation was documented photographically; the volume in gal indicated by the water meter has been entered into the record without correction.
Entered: 56893.2 gal
